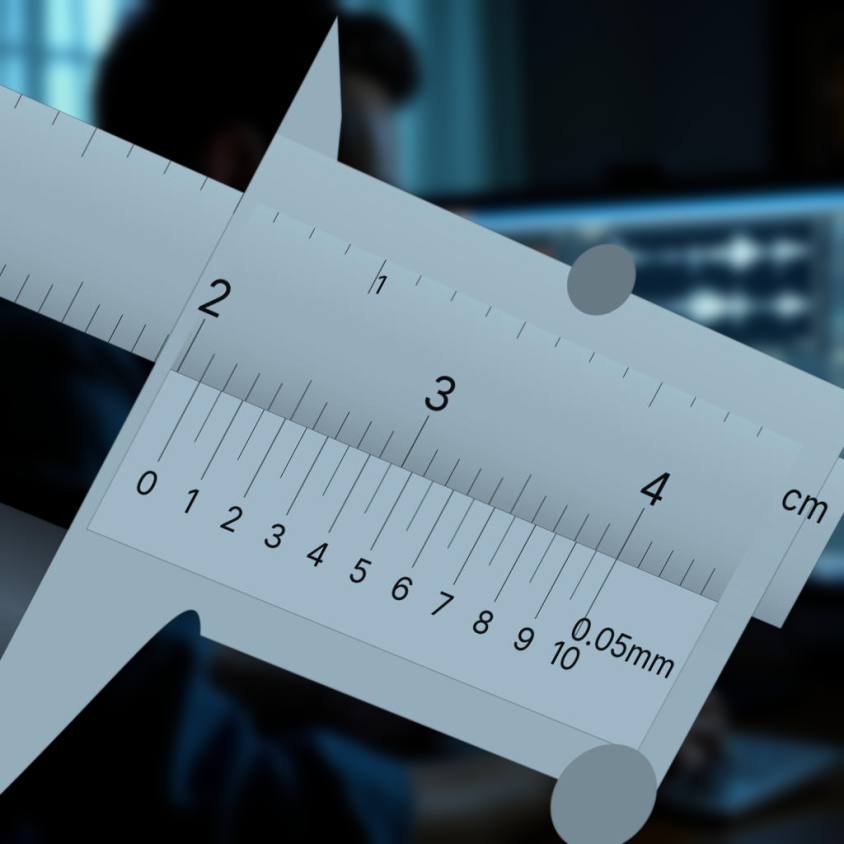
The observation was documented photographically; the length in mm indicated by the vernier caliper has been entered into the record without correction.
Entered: 21.00 mm
